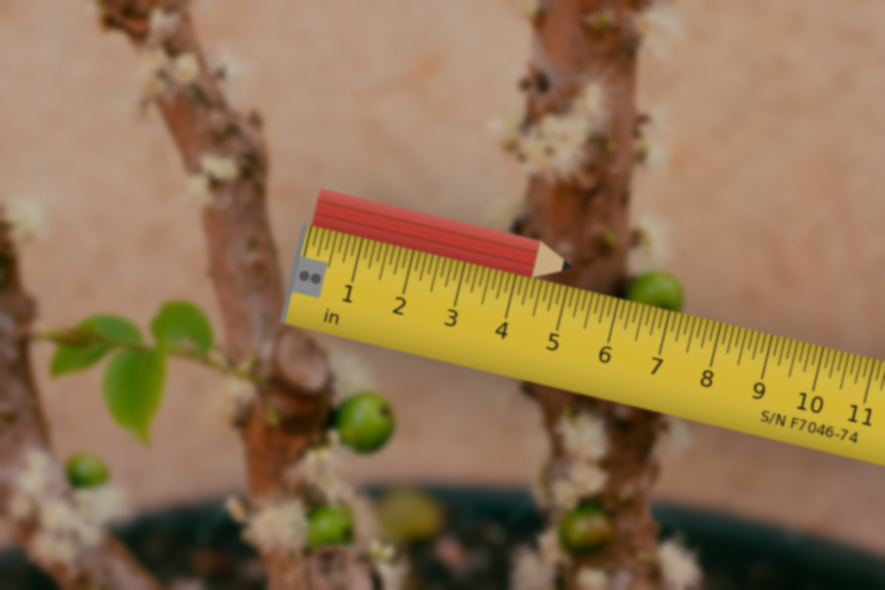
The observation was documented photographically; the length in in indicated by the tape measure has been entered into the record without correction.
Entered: 5 in
